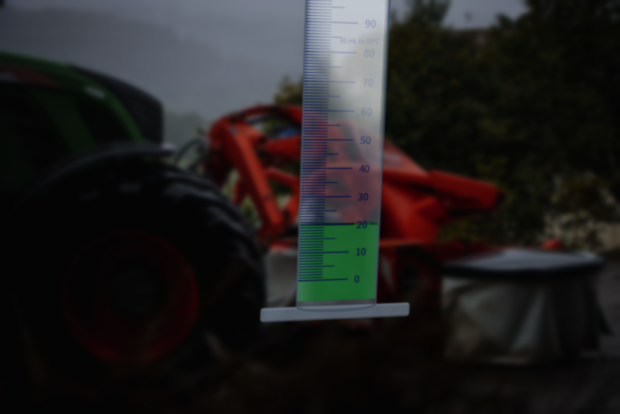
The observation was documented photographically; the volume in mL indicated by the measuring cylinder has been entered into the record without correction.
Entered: 20 mL
